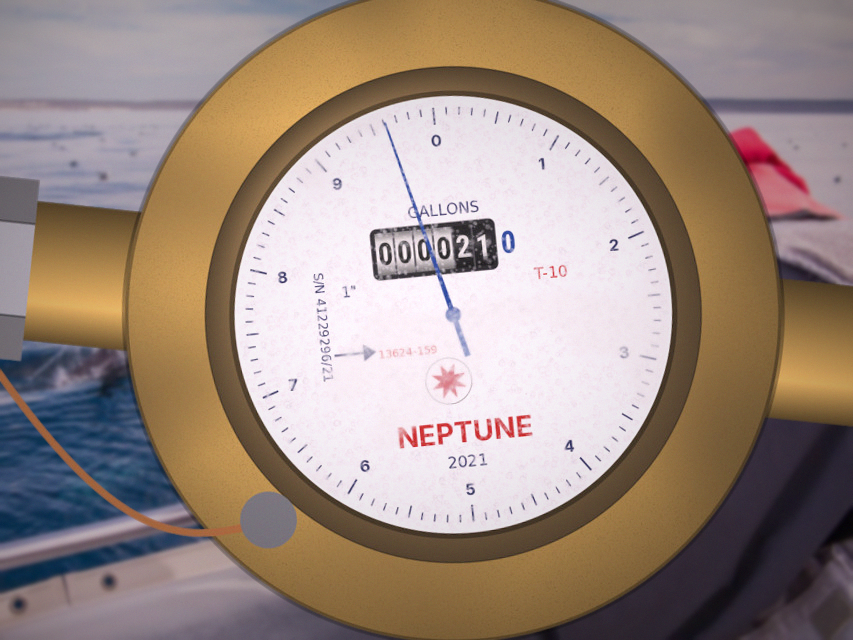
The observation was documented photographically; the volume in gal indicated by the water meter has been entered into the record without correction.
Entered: 209.6 gal
